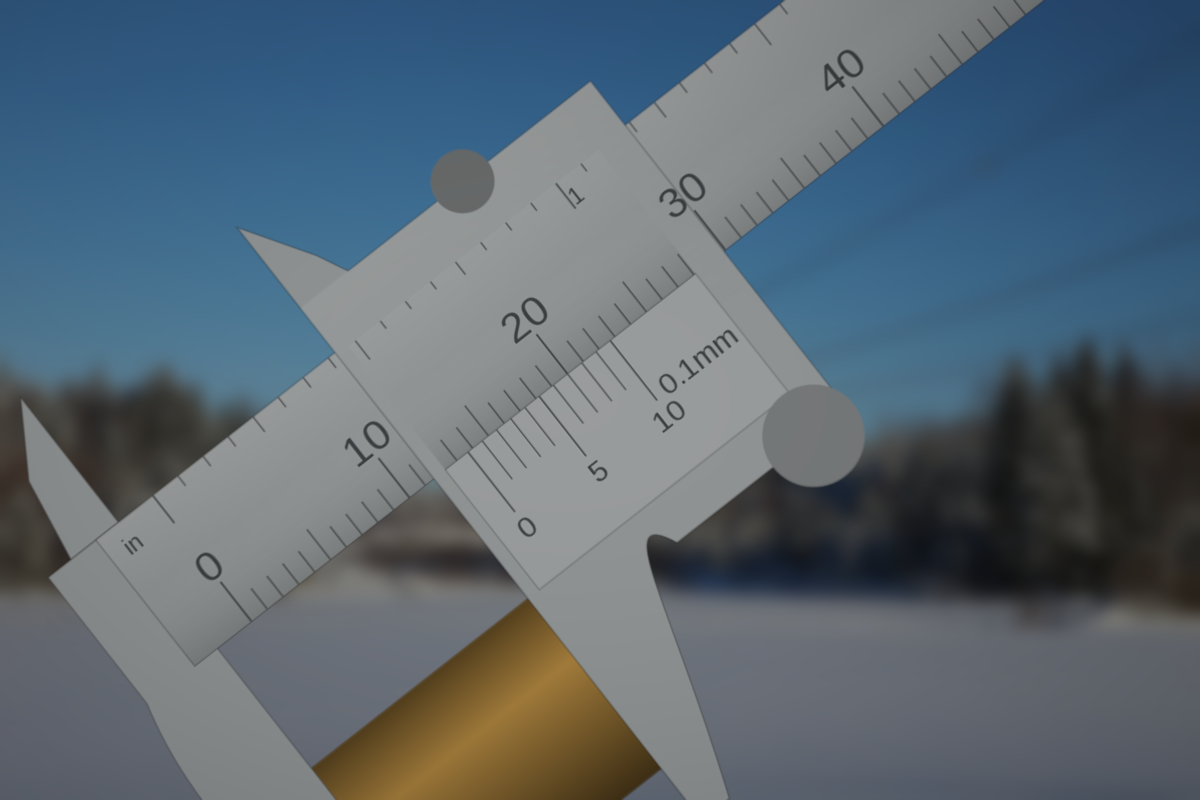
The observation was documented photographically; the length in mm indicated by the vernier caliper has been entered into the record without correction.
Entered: 13.7 mm
